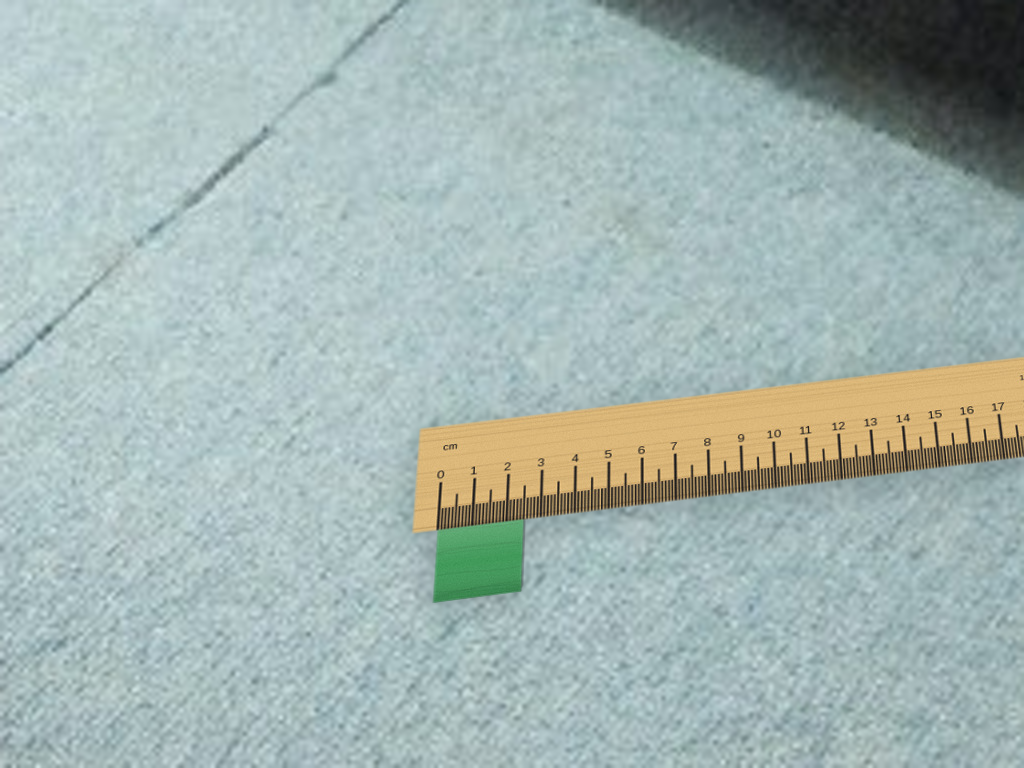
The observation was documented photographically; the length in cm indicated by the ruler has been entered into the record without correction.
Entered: 2.5 cm
